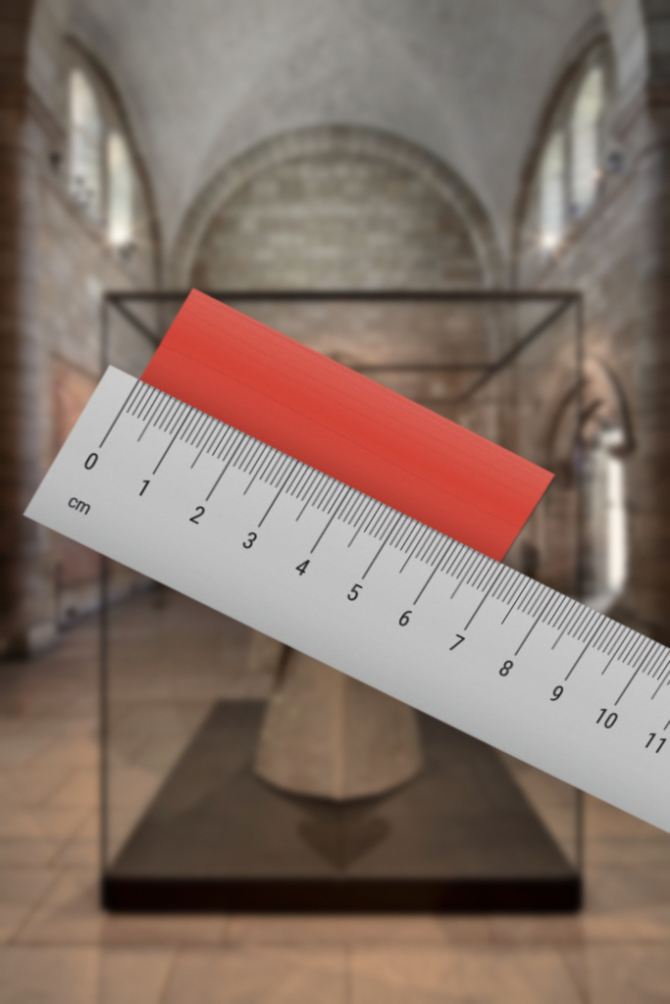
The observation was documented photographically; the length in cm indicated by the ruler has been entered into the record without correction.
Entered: 6.9 cm
